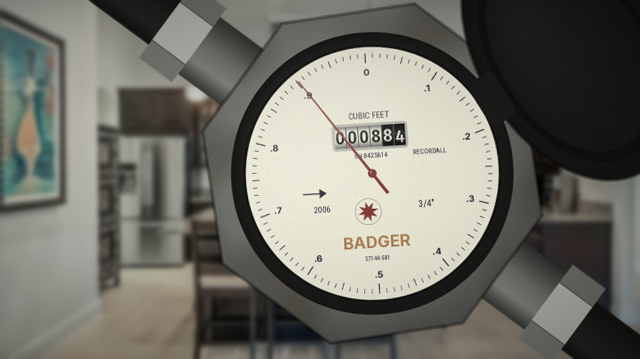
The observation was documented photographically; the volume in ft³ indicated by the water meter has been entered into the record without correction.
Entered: 883.90 ft³
